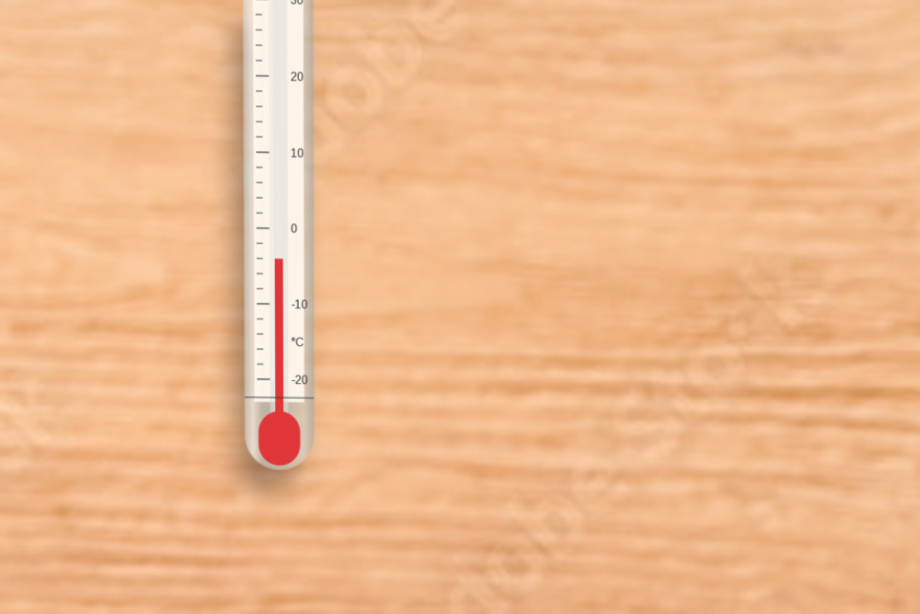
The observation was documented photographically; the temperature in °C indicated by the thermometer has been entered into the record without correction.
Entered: -4 °C
